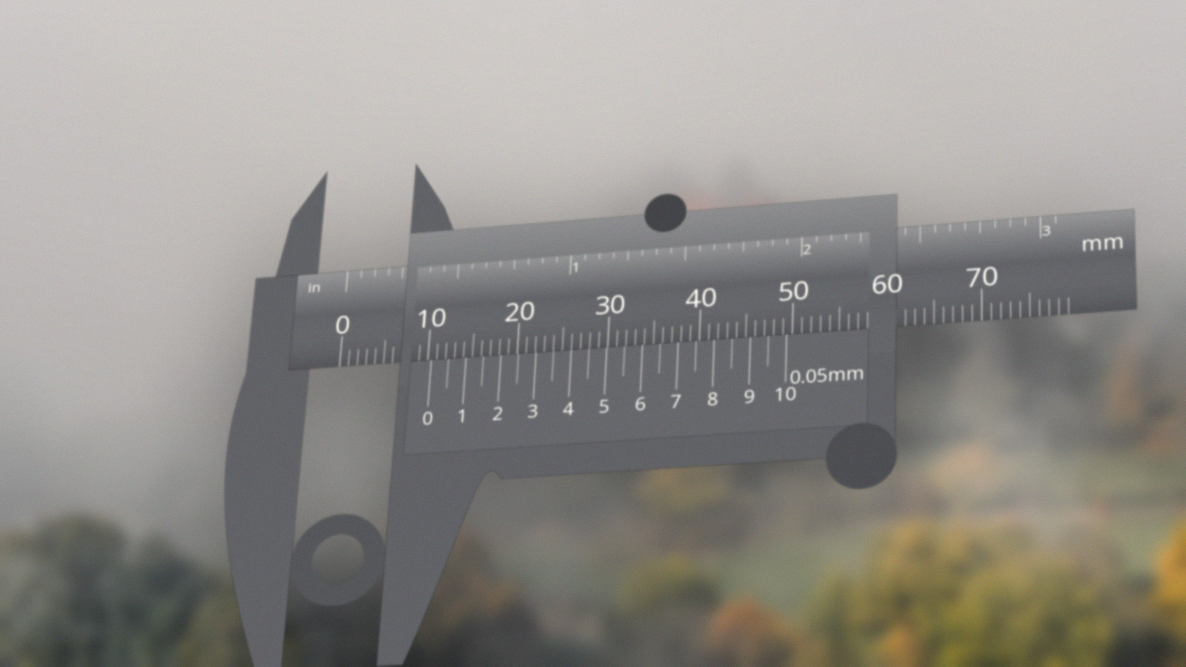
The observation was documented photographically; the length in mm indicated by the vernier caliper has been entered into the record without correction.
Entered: 10.4 mm
